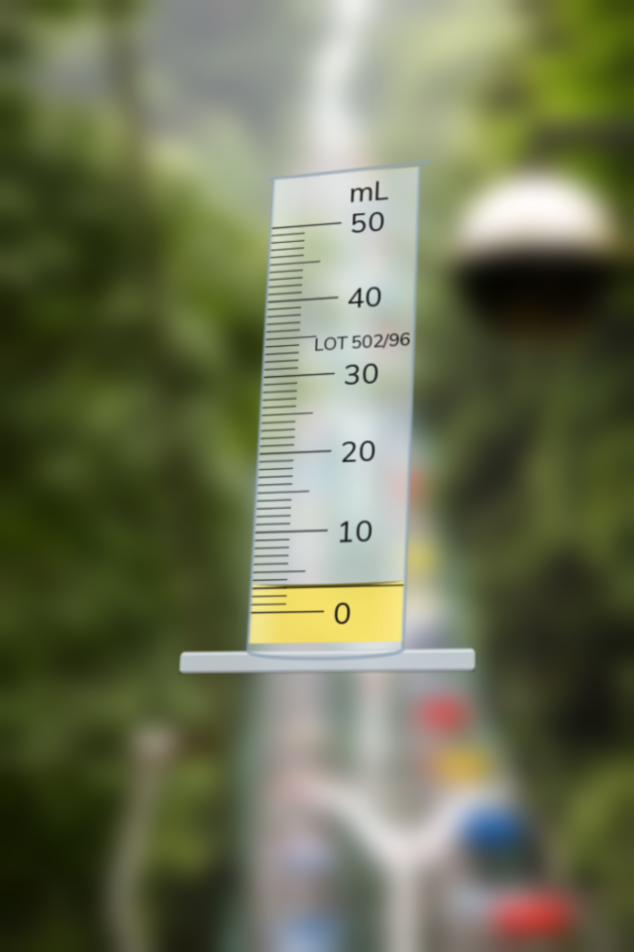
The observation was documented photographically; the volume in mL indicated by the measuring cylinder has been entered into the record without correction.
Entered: 3 mL
